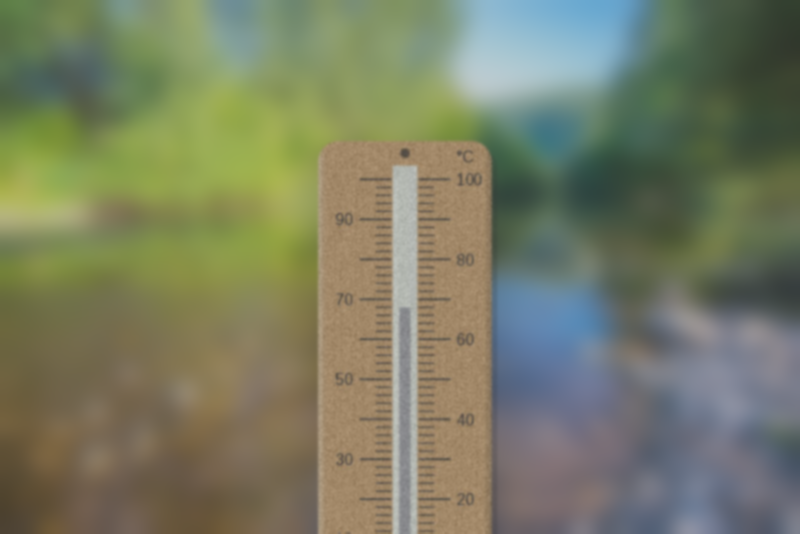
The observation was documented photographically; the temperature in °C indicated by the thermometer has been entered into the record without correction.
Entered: 68 °C
